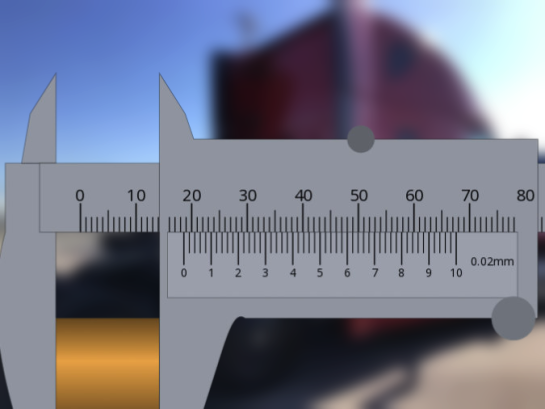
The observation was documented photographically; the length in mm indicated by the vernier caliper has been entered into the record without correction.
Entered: 18.6 mm
